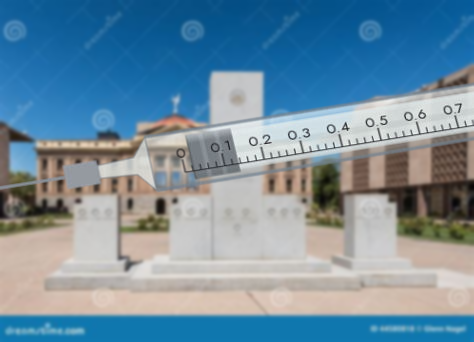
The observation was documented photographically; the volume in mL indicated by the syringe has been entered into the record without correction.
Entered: 0.02 mL
